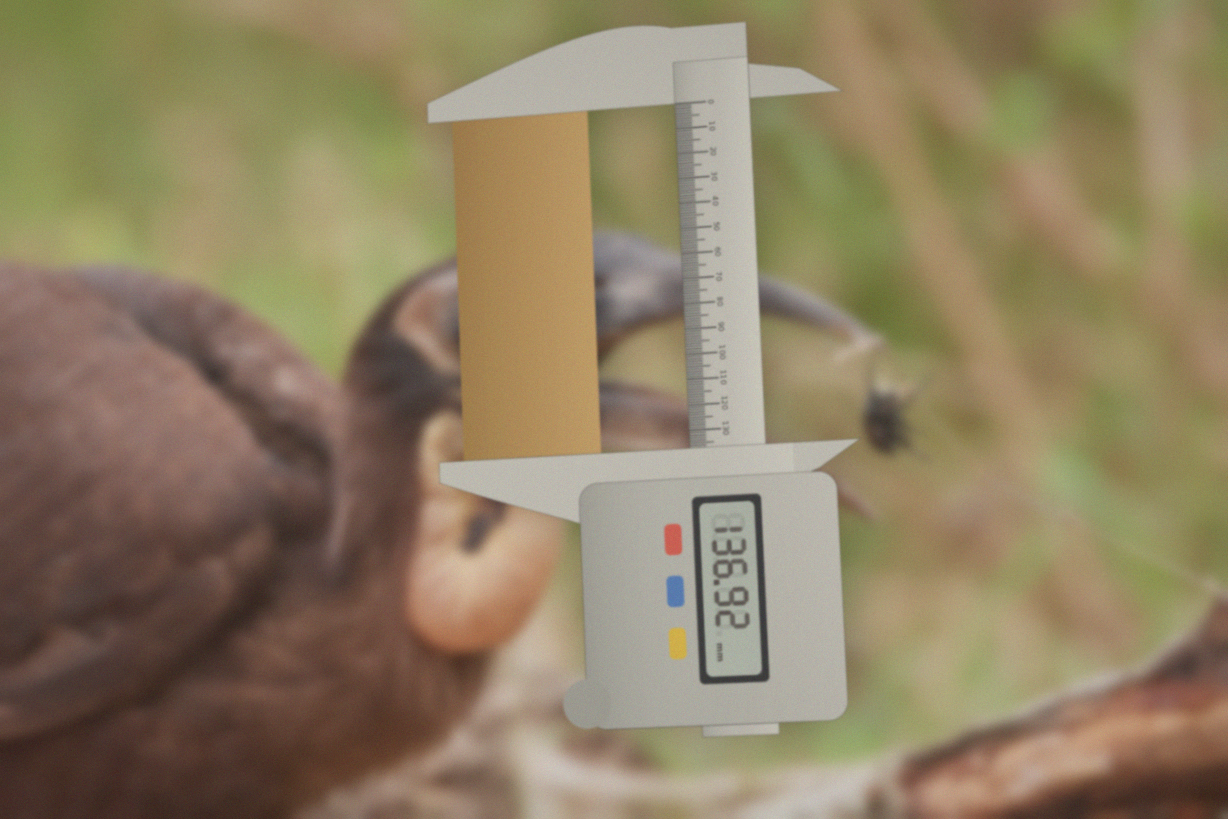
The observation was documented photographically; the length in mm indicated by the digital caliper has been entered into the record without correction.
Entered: 136.92 mm
